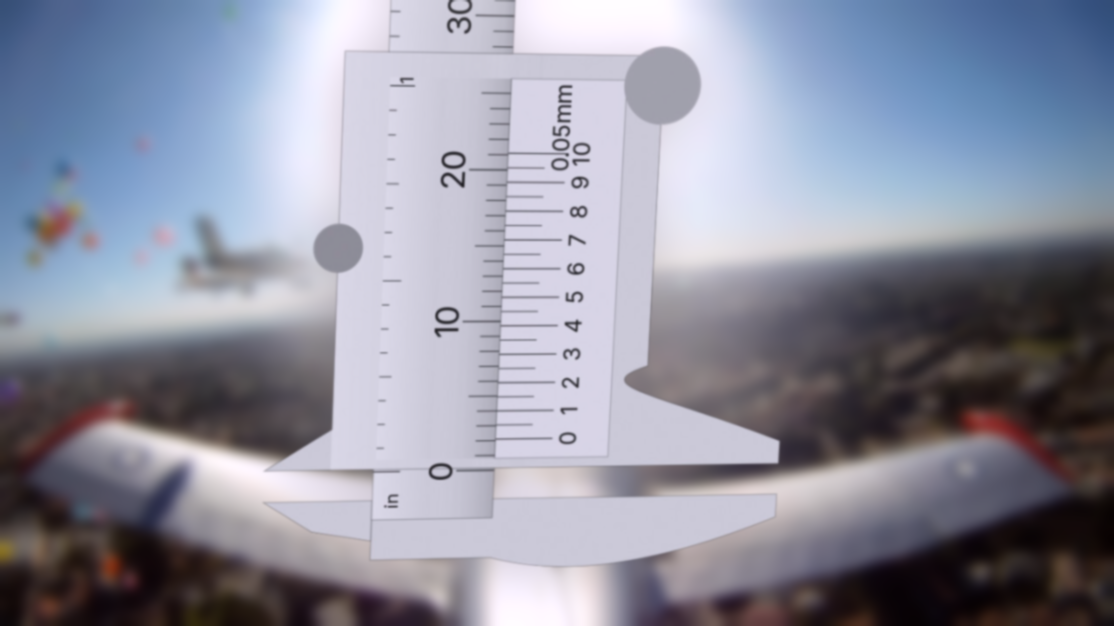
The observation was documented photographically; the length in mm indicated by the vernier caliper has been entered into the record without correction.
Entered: 2.1 mm
